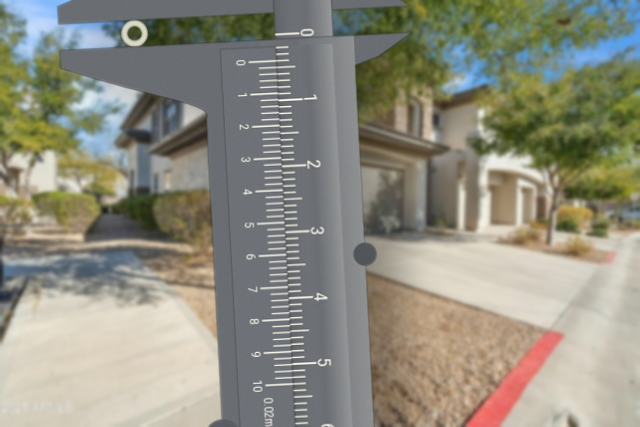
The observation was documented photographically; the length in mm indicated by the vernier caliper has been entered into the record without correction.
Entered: 4.0 mm
